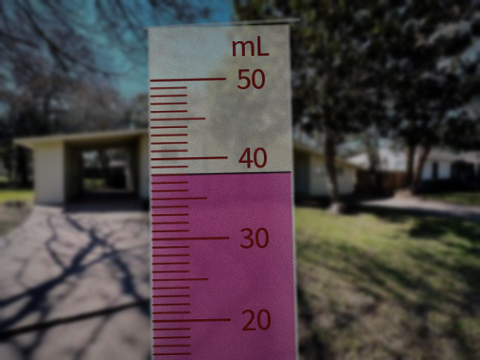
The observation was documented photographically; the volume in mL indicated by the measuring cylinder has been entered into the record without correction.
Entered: 38 mL
